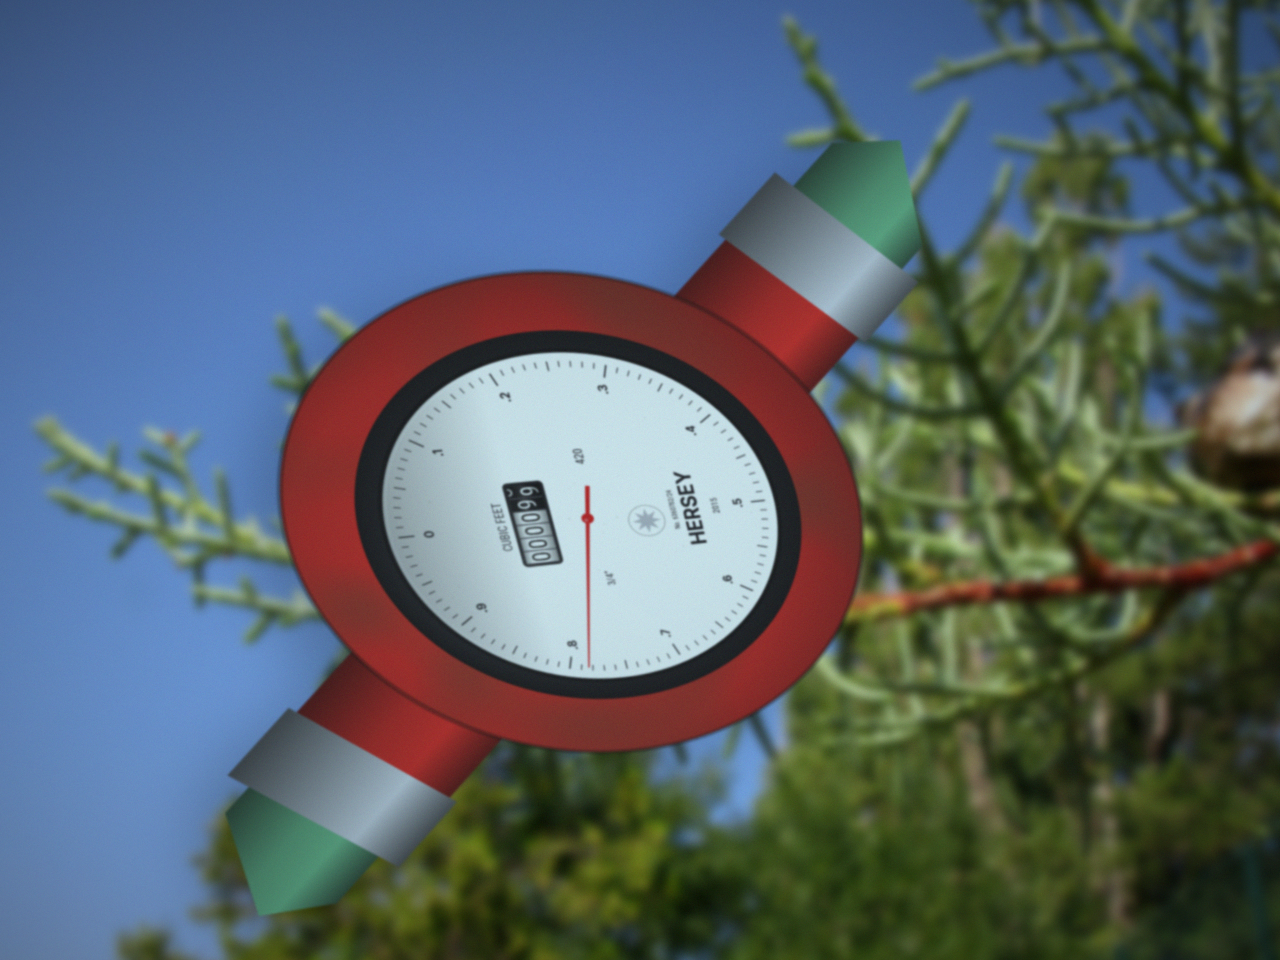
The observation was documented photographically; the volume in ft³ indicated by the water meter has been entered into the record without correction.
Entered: 98.78 ft³
